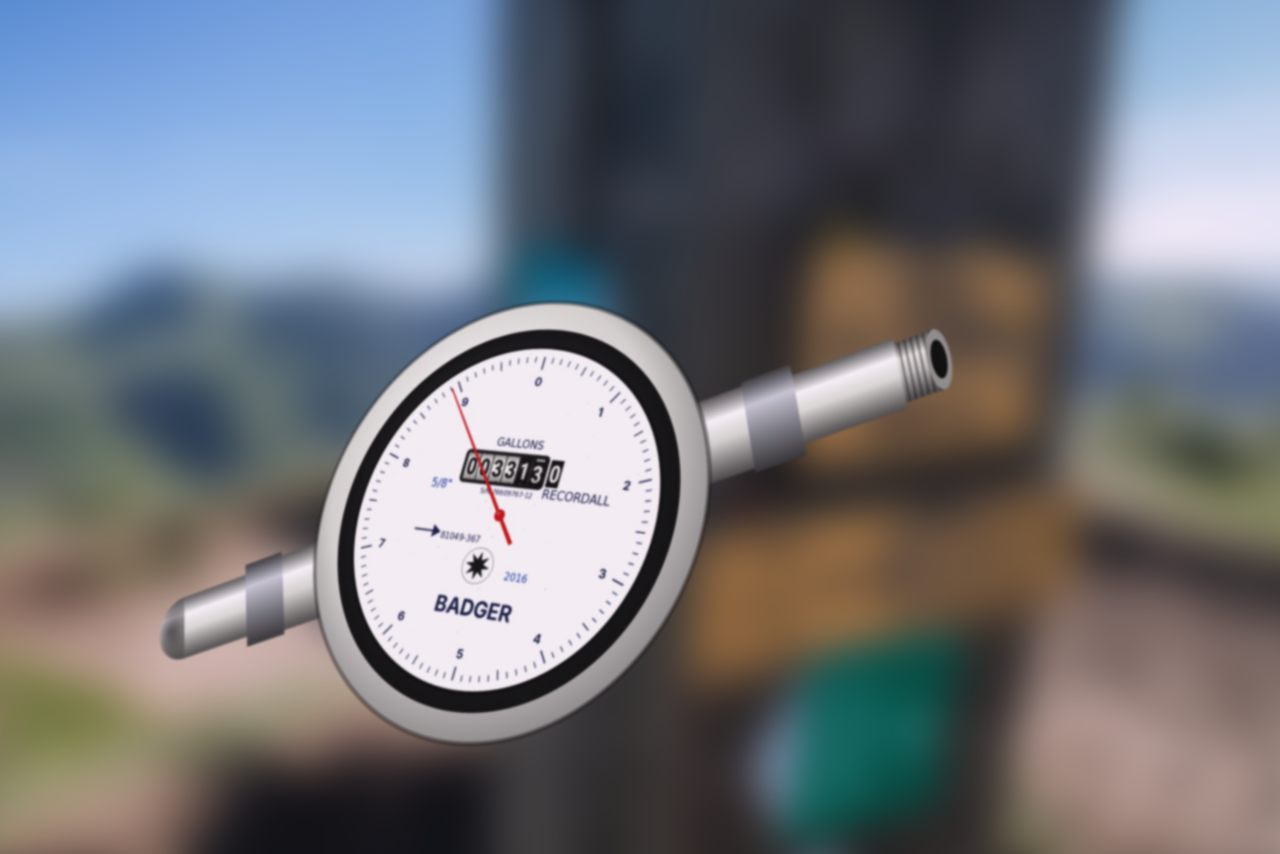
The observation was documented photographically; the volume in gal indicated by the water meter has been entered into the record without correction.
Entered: 33128.9 gal
